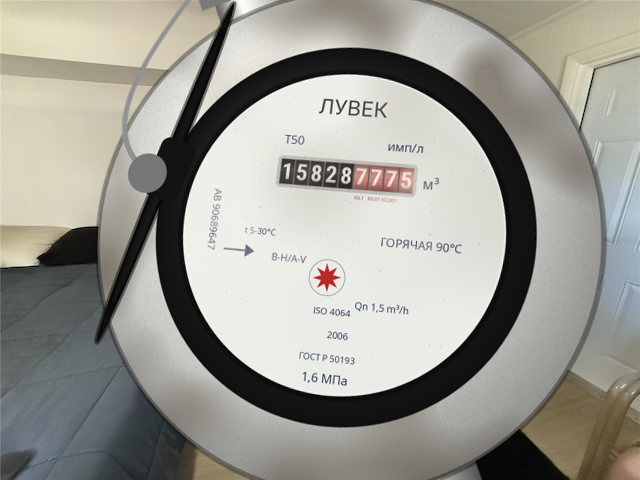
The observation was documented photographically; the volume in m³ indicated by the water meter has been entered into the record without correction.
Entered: 15828.7775 m³
